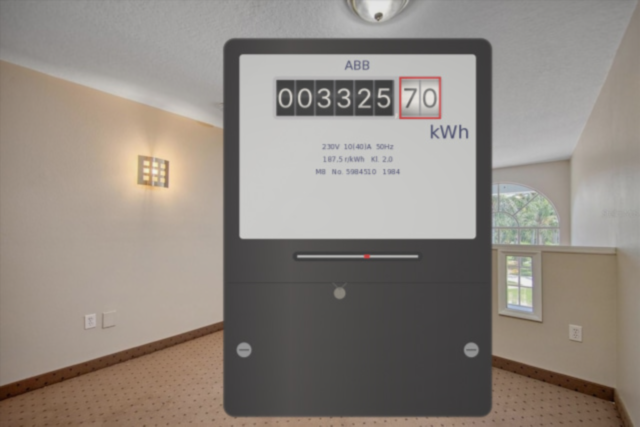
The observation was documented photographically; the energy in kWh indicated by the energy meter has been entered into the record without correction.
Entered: 3325.70 kWh
